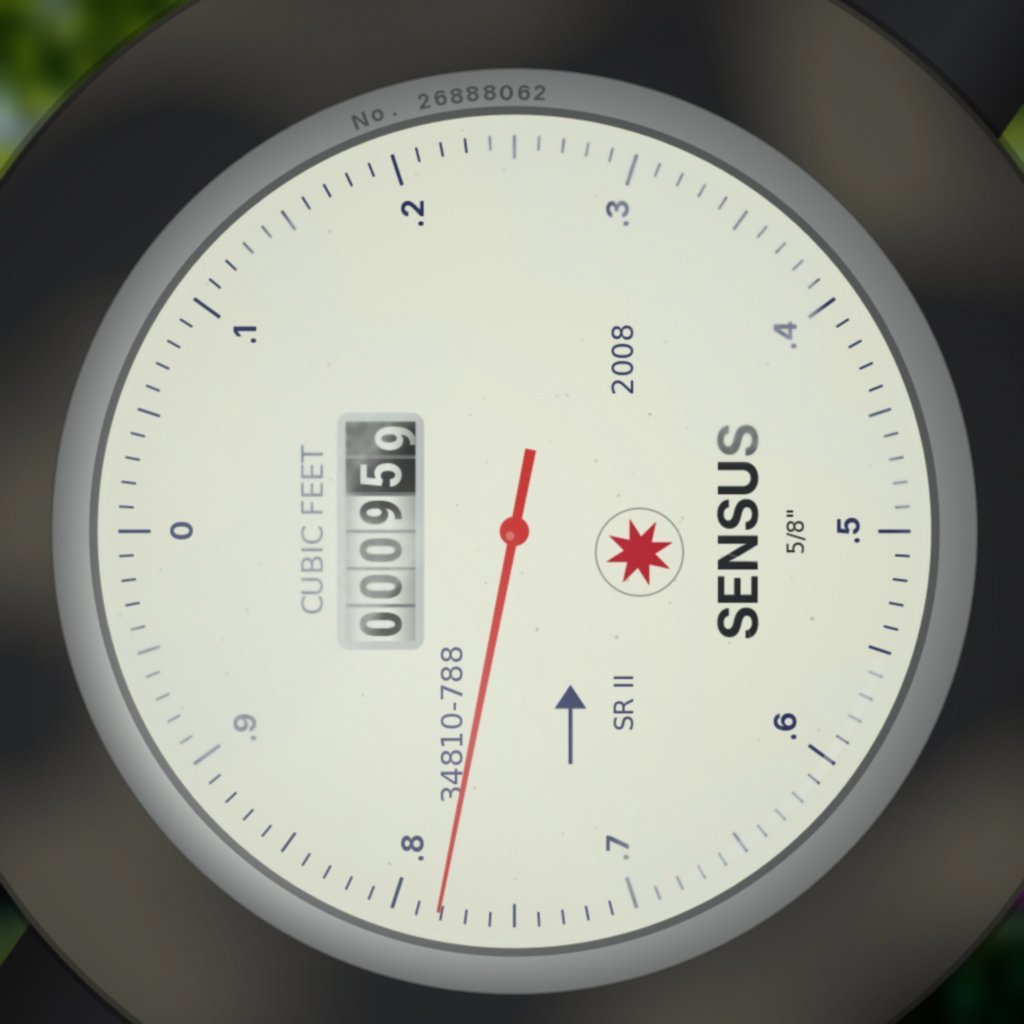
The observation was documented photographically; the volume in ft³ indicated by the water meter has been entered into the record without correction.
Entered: 958.78 ft³
